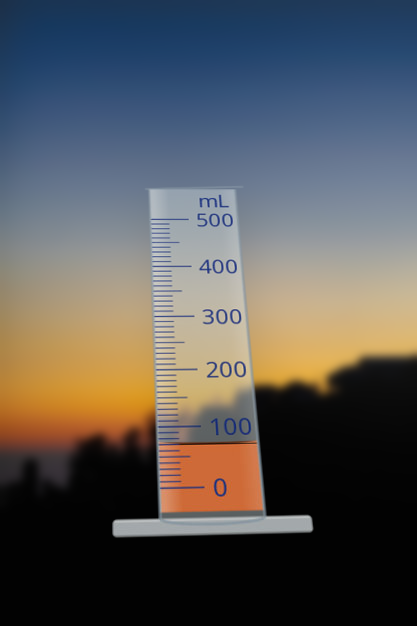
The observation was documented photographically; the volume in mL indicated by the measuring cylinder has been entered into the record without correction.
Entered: 70 mL
